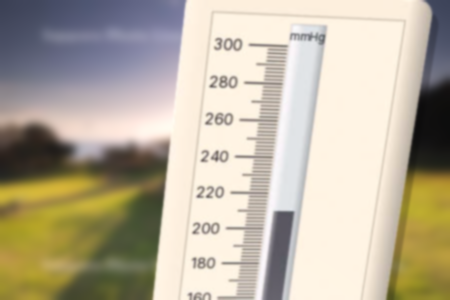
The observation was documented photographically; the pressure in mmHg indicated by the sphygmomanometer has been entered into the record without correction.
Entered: 210 mmHg
